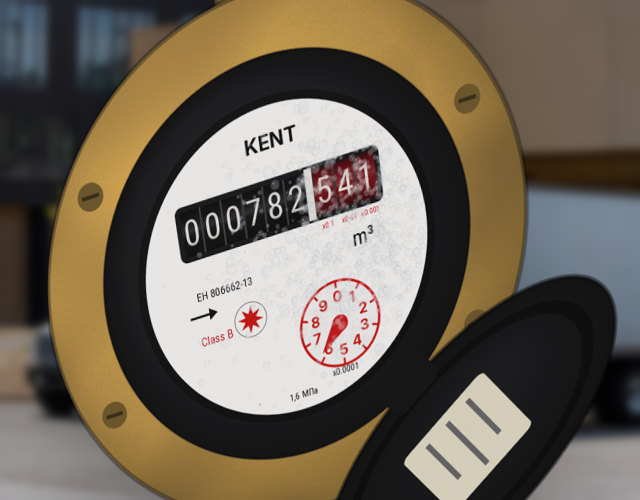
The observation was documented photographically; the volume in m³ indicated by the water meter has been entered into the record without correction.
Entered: 782.5416 m³
